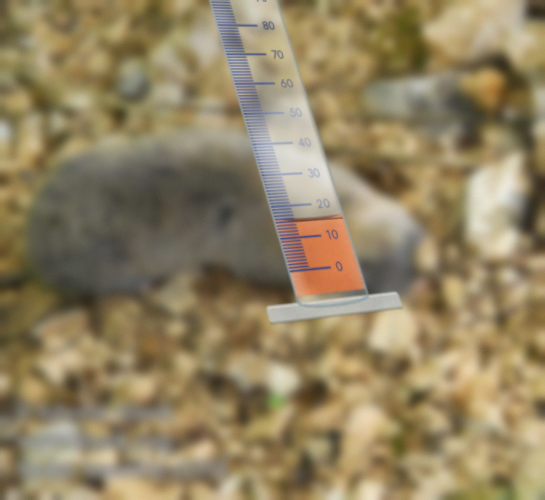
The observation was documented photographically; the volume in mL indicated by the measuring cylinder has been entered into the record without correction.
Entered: 15 mL
